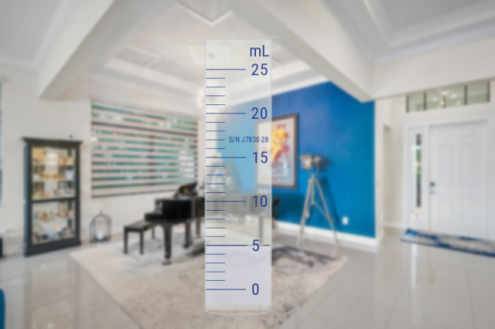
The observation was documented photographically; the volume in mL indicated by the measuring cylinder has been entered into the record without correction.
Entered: 5 mL
